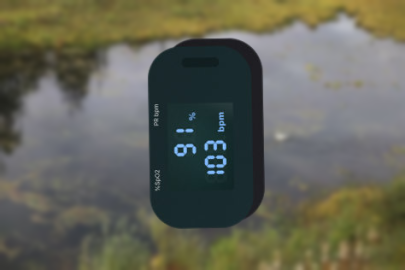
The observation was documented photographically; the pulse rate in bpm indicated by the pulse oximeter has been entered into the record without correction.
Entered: 103 bpm
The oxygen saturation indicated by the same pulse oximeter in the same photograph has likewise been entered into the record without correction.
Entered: 91 %
